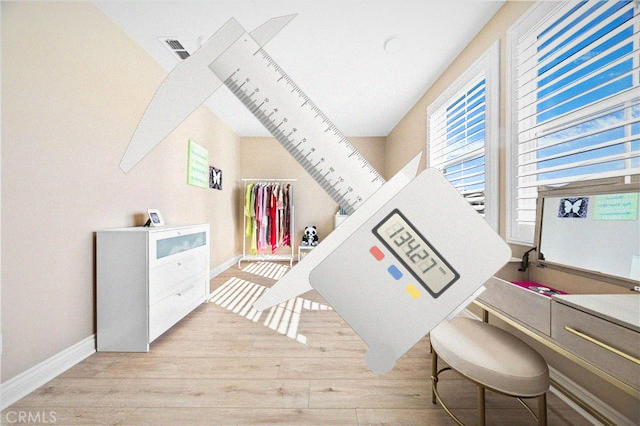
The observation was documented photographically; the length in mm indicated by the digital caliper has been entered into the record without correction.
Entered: 134.27 mm
